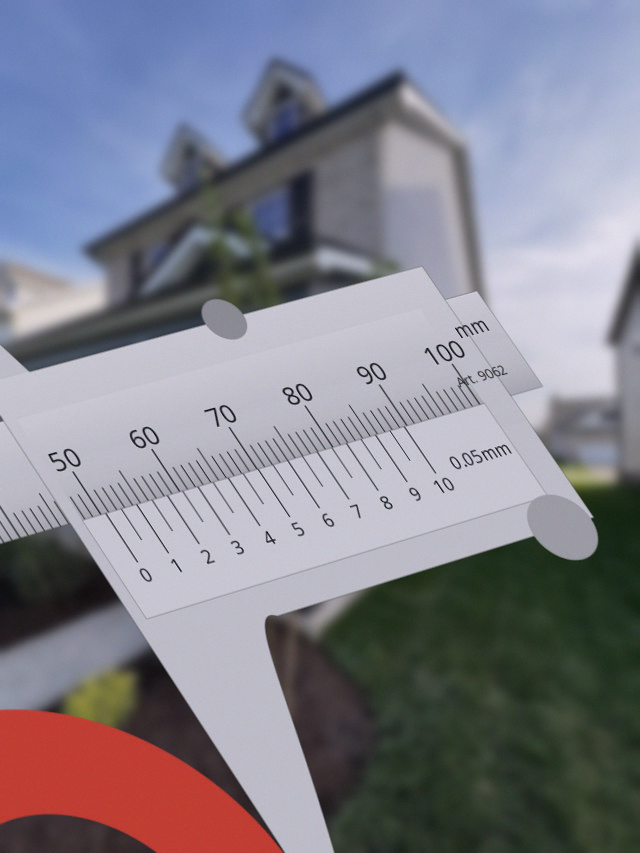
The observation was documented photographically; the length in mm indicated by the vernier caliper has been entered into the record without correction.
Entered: 50.6 mm
